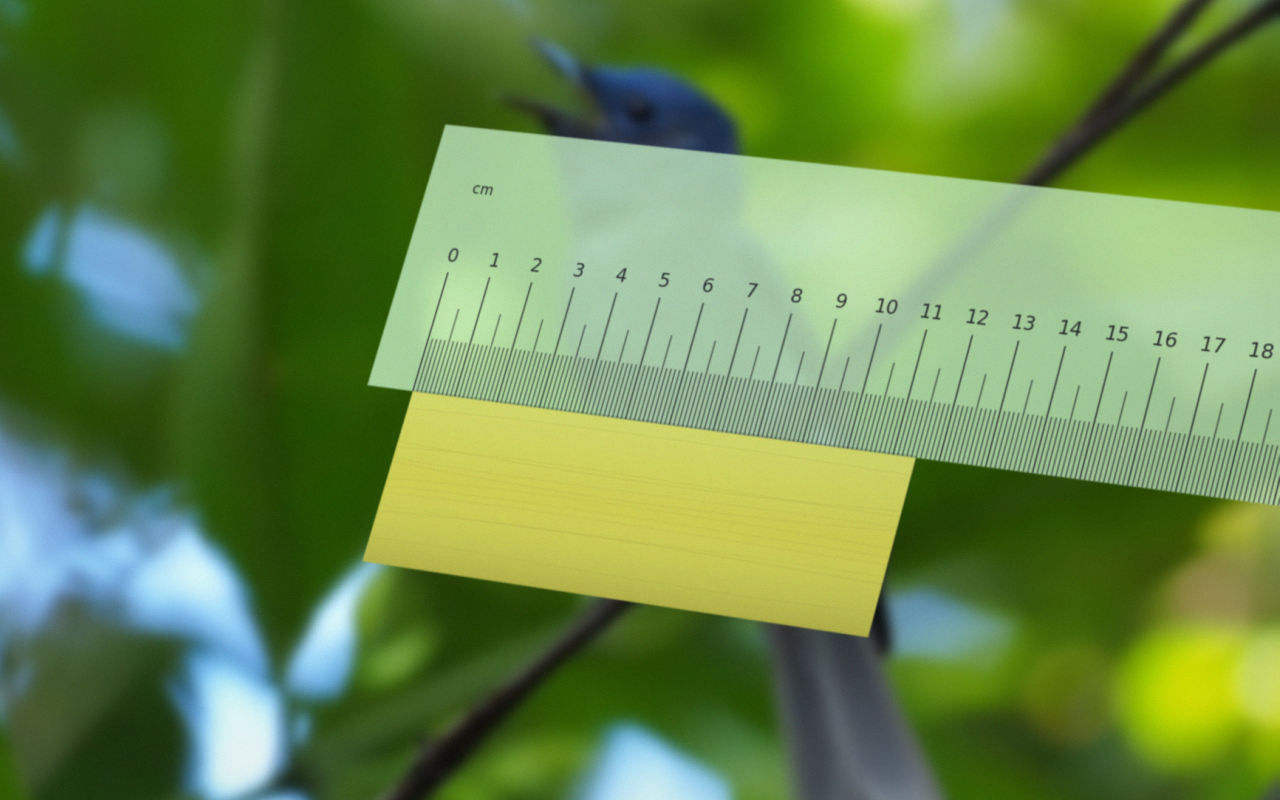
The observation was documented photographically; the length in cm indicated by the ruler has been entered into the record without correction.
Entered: 11.5 cm
